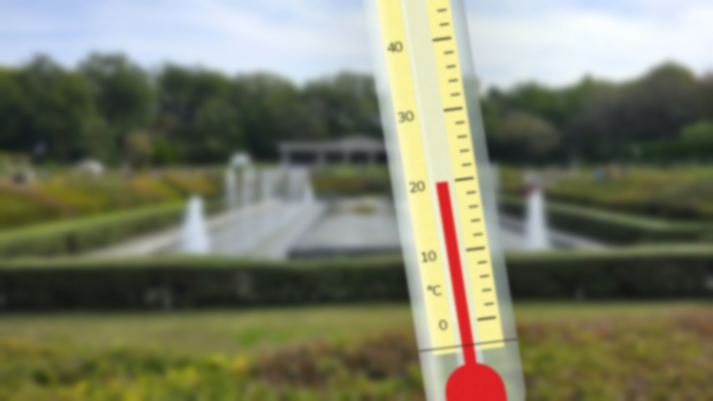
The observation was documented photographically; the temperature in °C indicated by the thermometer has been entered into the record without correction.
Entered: 20 °C
